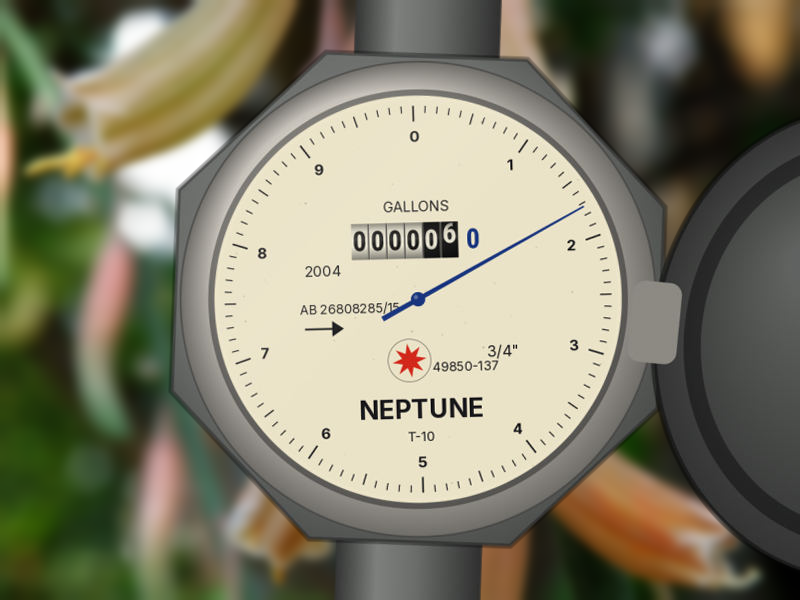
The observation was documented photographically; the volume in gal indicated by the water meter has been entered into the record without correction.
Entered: 61.7 gal
